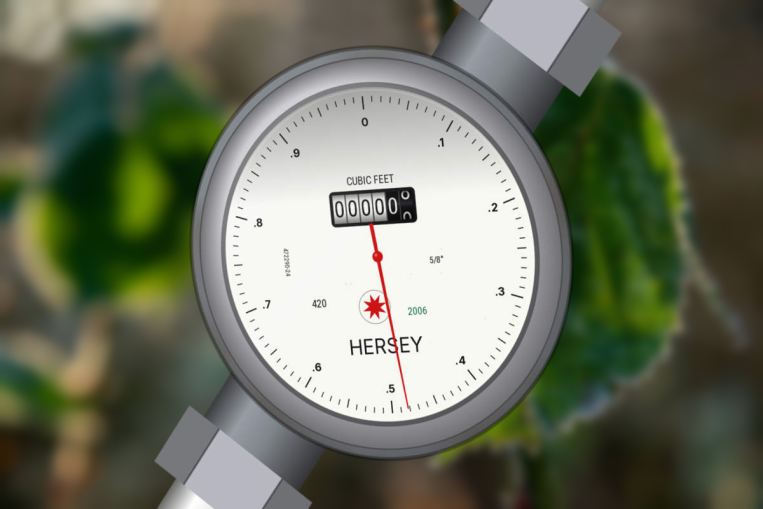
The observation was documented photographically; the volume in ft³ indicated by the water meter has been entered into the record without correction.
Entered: 8.48 ft³
